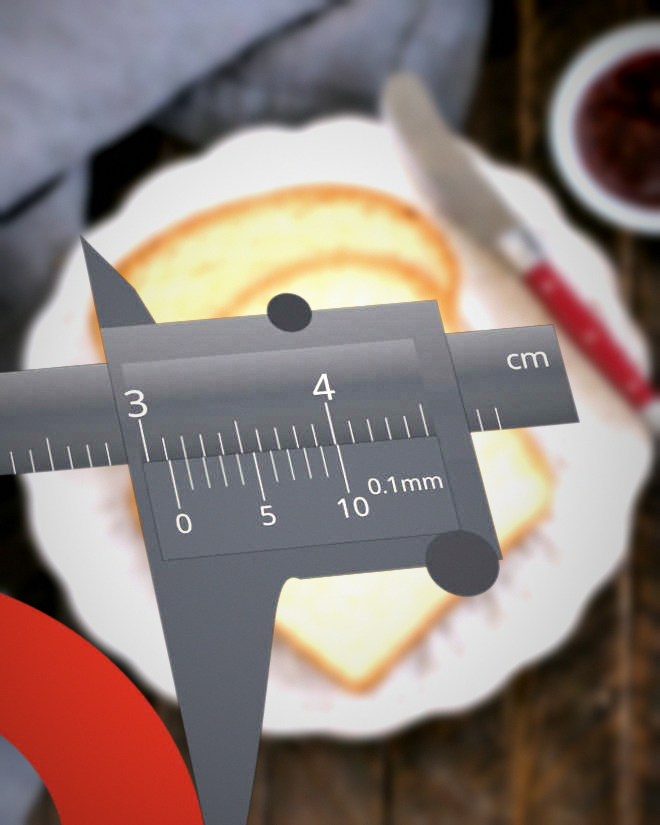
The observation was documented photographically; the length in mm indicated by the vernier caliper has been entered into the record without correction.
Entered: 31.1 mm
